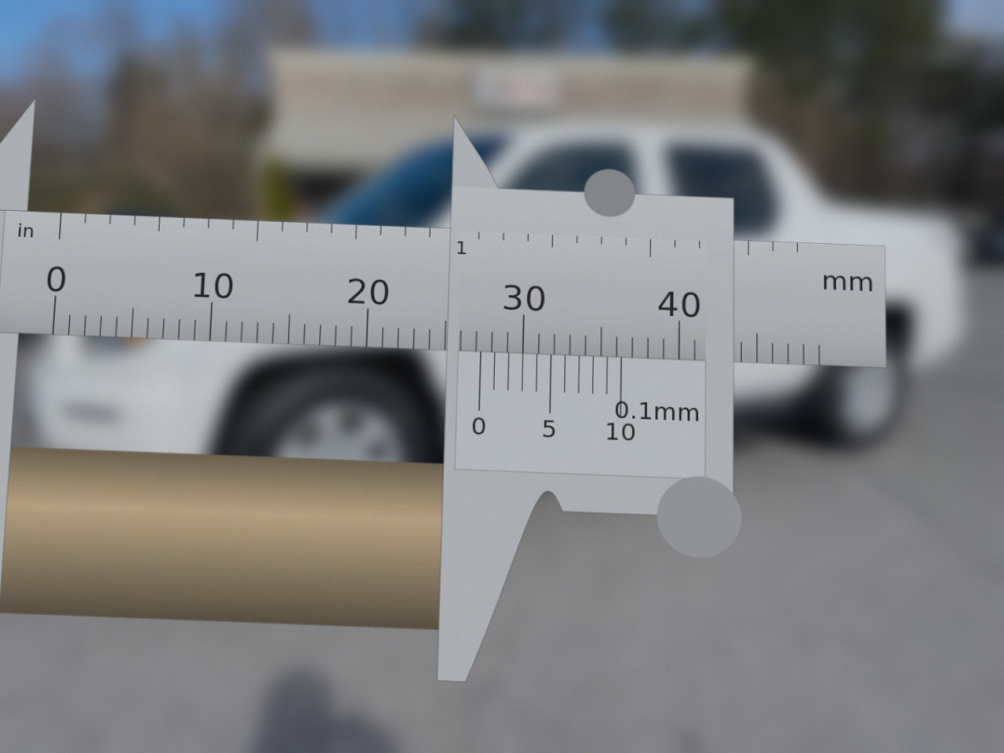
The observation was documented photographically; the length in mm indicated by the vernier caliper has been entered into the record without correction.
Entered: 27.3 mm
